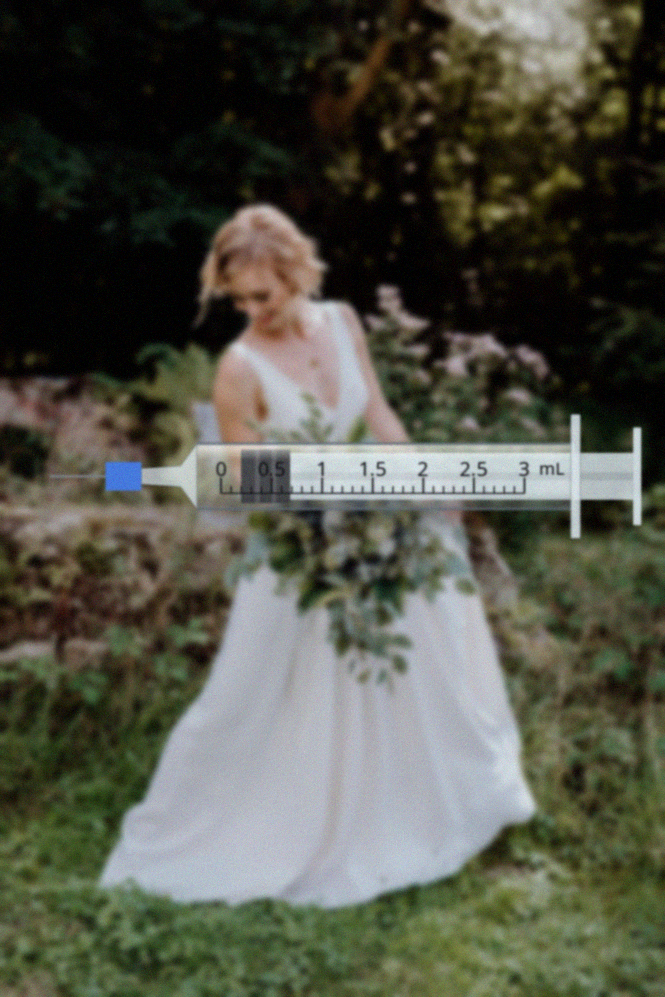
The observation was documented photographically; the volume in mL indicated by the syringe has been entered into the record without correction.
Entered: 0.2 mL
